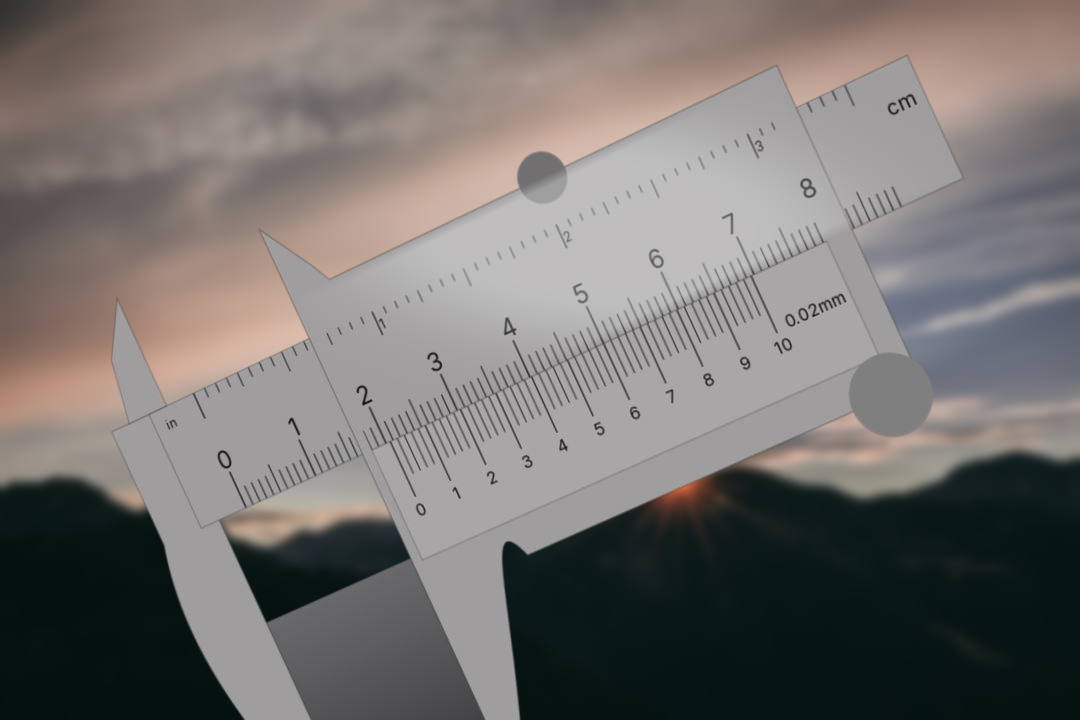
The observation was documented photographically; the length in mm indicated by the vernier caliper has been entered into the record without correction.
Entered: 20.6 mm
